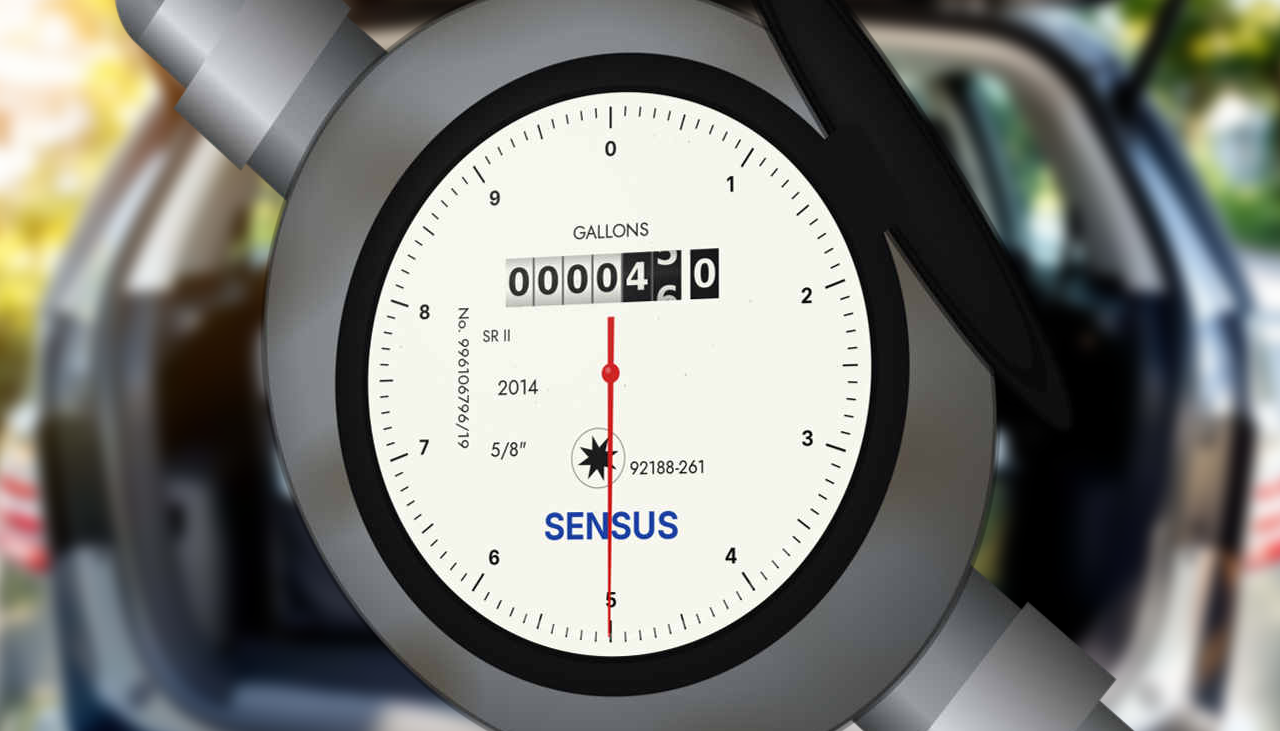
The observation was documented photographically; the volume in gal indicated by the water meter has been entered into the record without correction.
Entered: 455.0 gal
